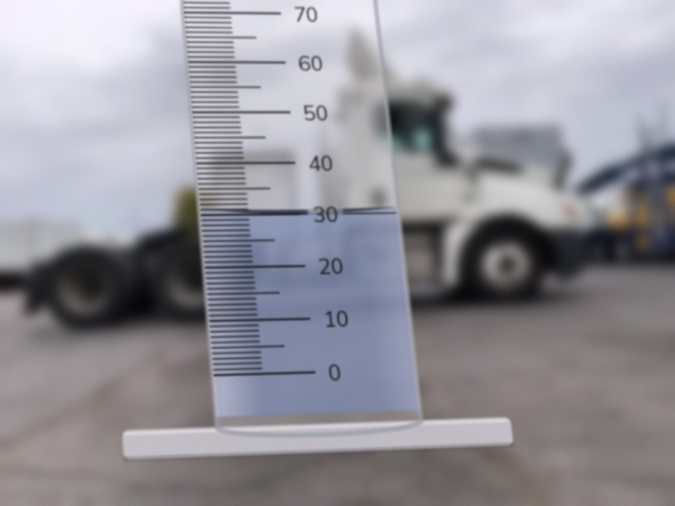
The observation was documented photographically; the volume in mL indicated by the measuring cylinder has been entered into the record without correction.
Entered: 30 mL
